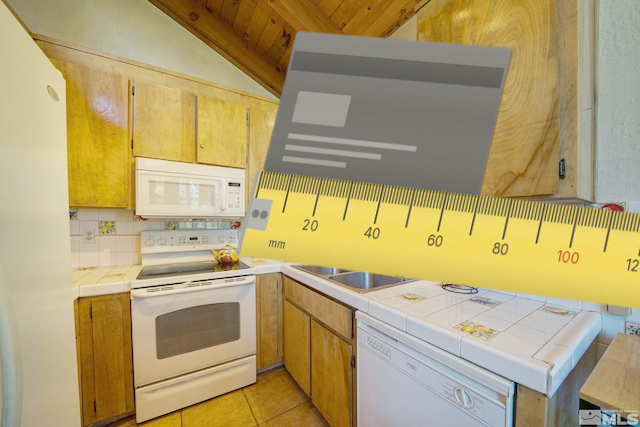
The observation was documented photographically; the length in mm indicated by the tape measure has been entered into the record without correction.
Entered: 70 mm
